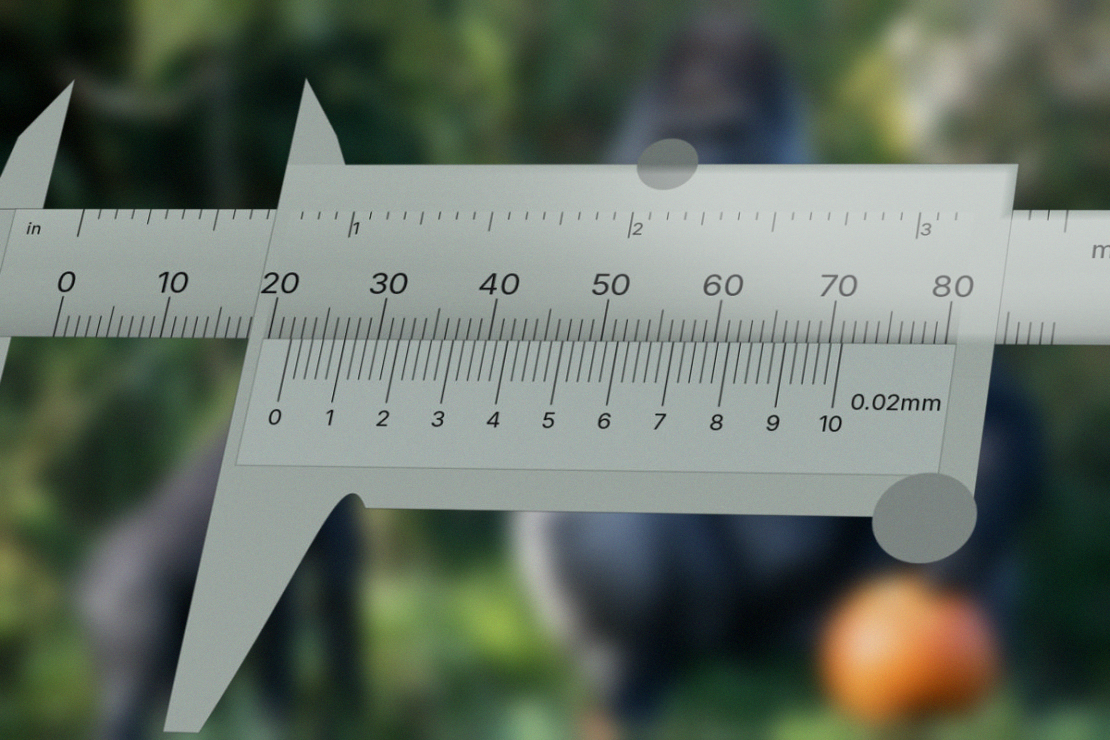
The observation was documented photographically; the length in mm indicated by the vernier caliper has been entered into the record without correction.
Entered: 22.1 mm
